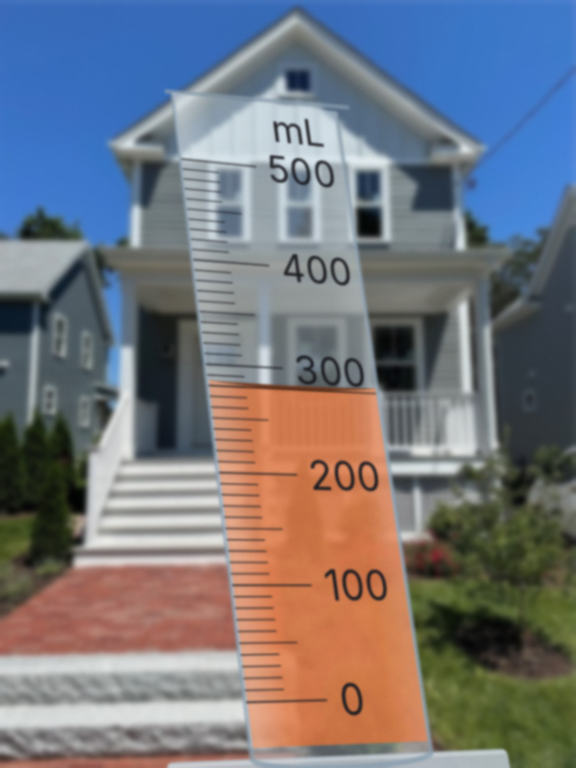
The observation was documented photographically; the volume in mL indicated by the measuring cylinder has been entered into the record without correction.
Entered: 280 mL
